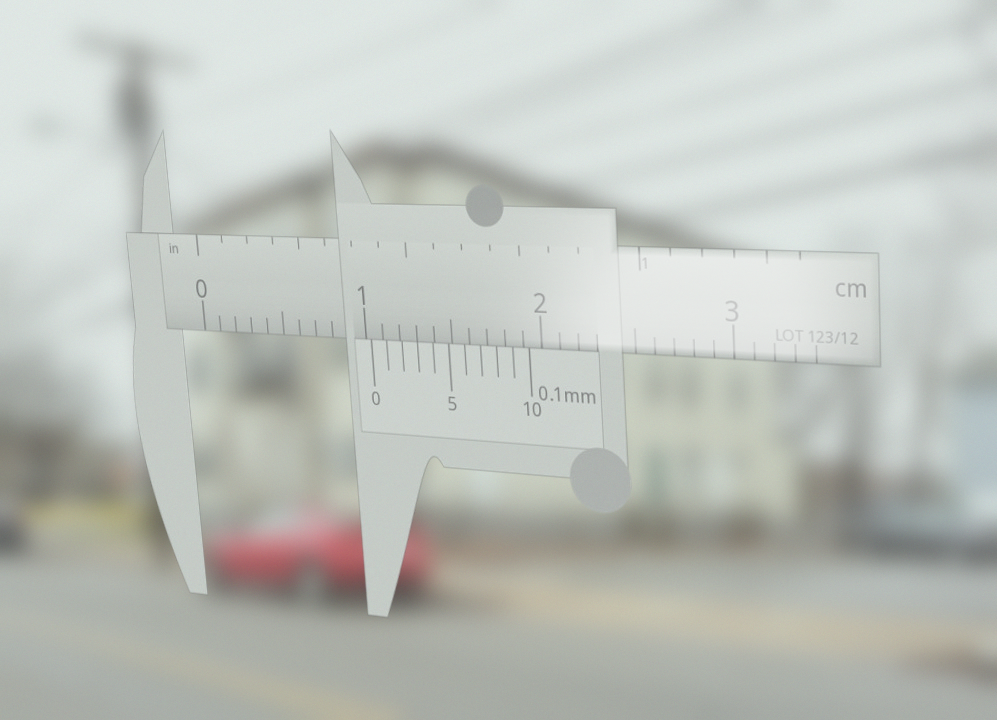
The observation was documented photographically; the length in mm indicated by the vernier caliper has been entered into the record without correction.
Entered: 10.3 mm
